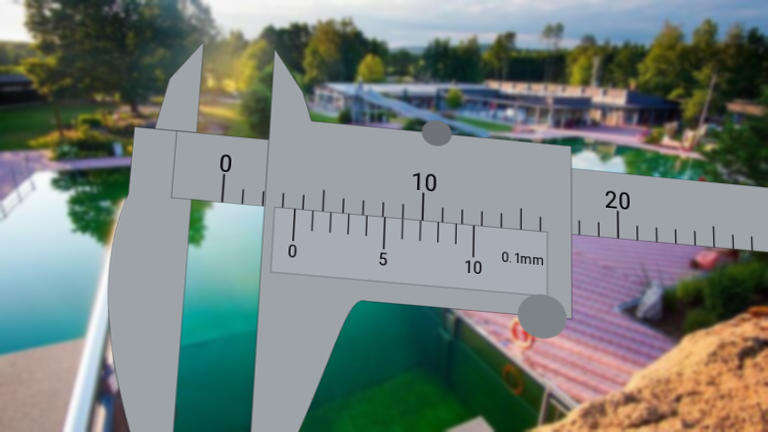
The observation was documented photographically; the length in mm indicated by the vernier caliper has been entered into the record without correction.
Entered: 3.6 mm
